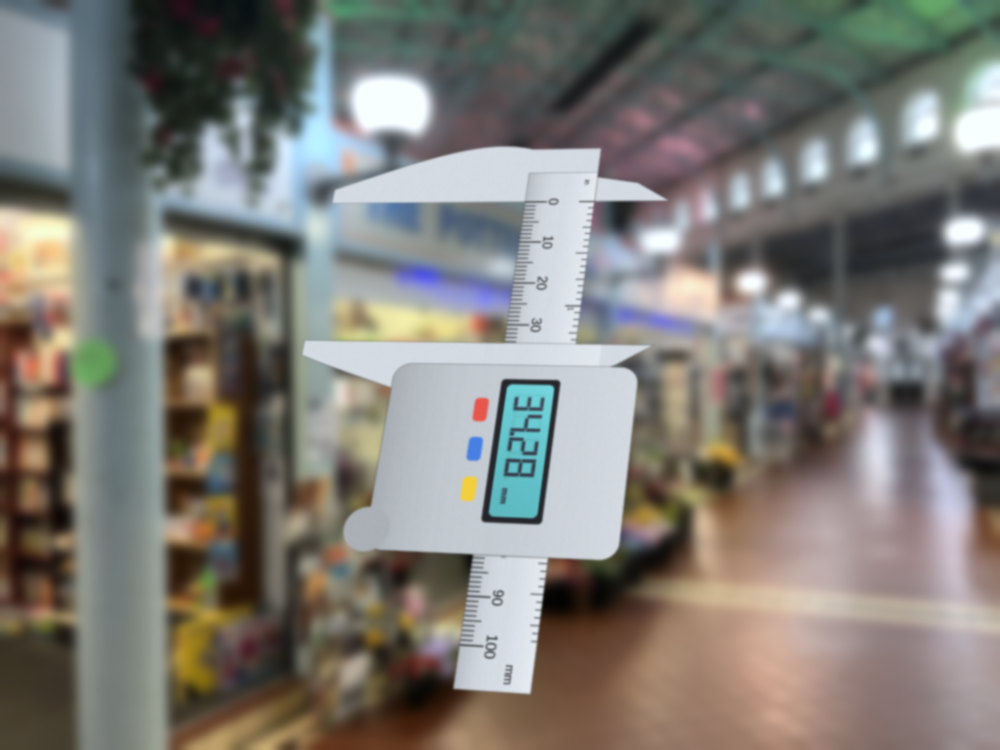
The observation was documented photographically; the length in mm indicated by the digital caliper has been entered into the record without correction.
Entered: 34.28 mm
